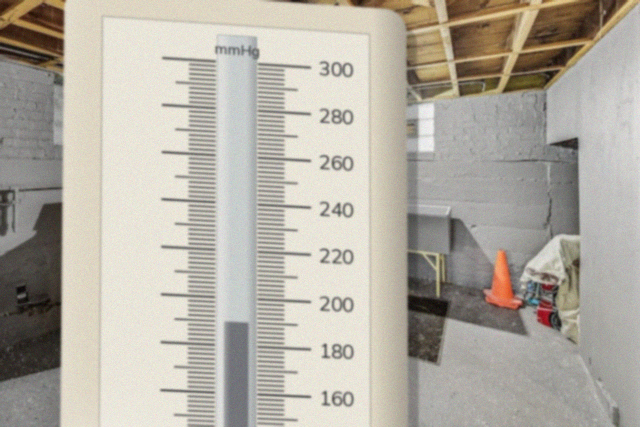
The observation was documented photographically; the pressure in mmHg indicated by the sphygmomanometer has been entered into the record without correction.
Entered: 190 mmHg
